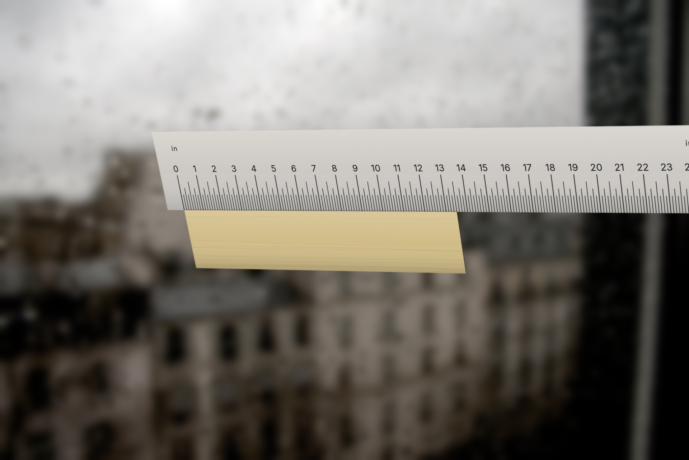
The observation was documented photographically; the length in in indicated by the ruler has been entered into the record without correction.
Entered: 13.5 in
